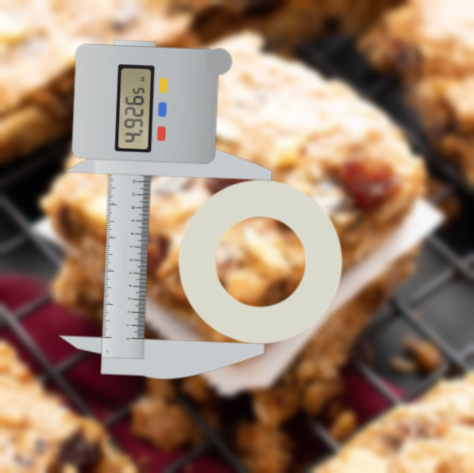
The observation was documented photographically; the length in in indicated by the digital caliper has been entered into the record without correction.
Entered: 4.9265 in
